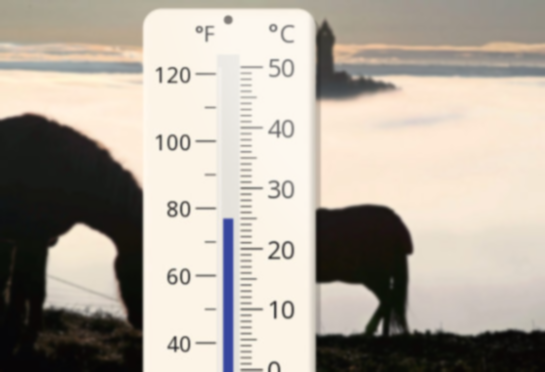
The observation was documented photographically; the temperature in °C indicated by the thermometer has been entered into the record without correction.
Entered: 25 °C
